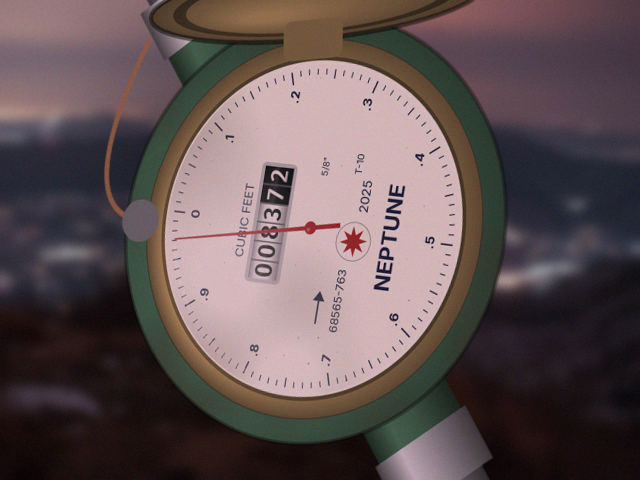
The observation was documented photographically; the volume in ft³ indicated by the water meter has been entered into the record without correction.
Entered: 8371.97 ft³
